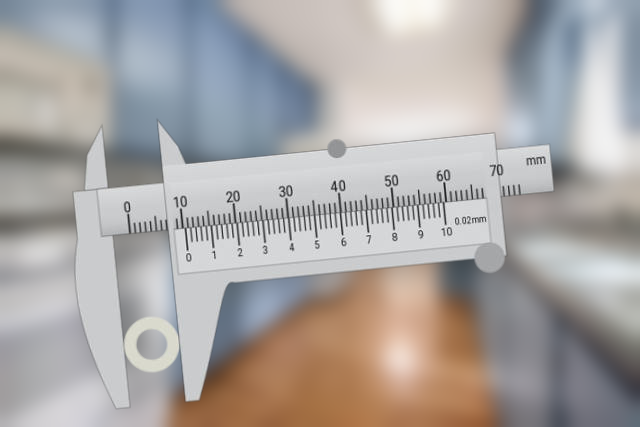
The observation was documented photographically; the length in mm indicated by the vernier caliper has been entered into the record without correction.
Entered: 10.5 mm
